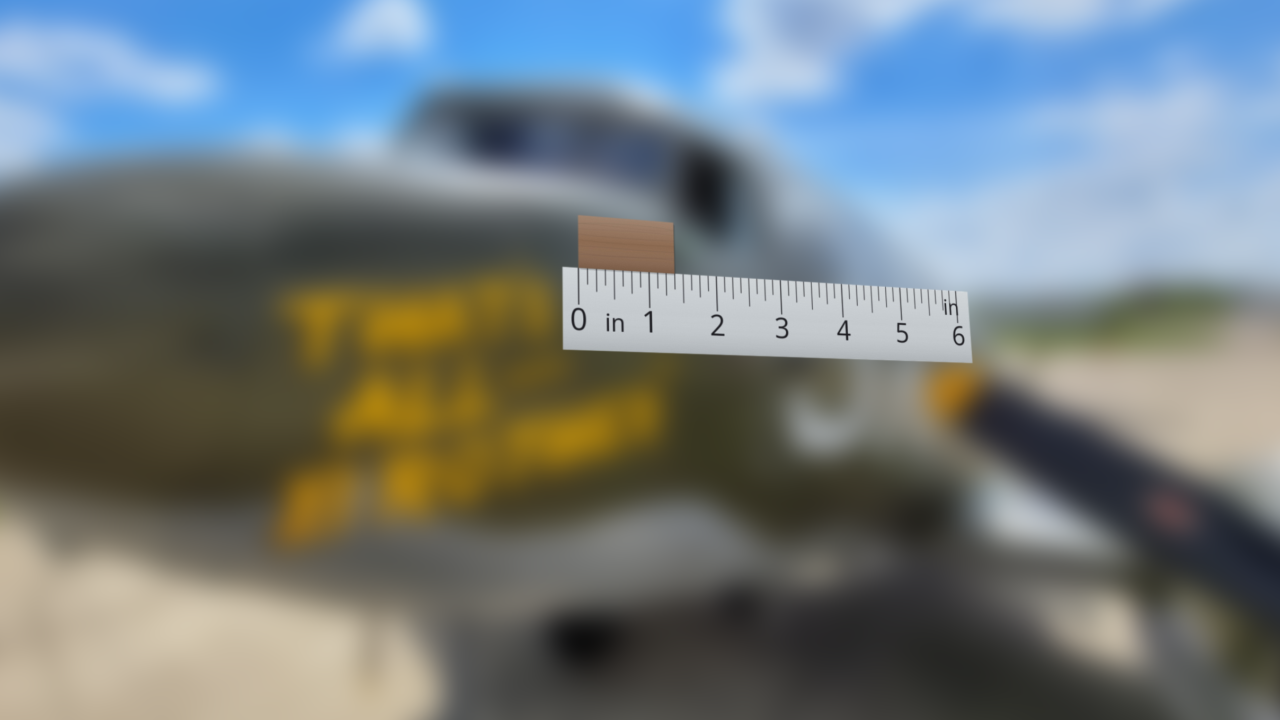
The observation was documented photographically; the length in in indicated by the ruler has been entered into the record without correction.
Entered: 1.375 in
